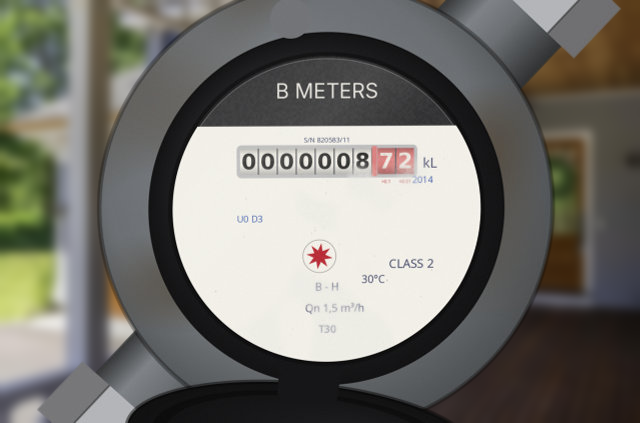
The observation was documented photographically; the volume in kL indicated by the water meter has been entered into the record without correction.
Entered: 8.72 kL
